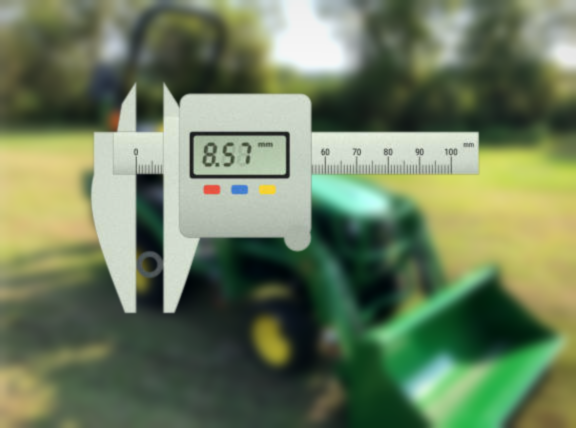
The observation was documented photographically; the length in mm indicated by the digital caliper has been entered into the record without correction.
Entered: 8.57 mm
